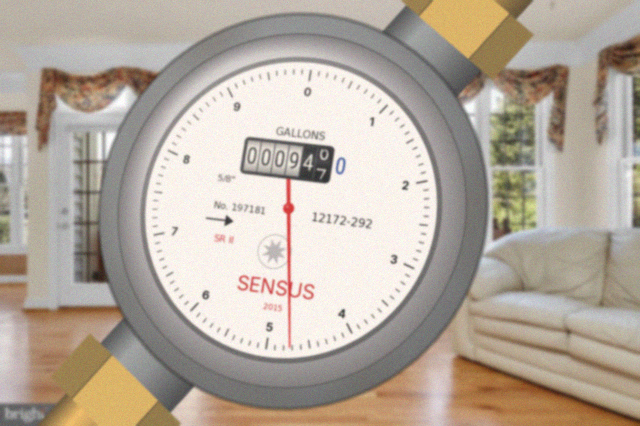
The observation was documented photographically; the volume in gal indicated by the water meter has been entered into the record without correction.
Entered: 9464.7 gal
